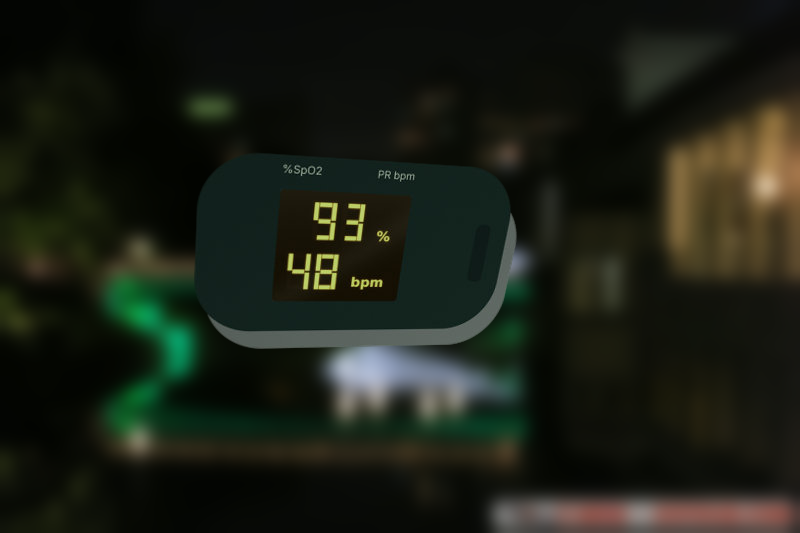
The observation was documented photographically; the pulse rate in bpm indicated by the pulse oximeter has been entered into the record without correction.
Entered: 48 bpm
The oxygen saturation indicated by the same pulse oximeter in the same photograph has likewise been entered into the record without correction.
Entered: 93 %
